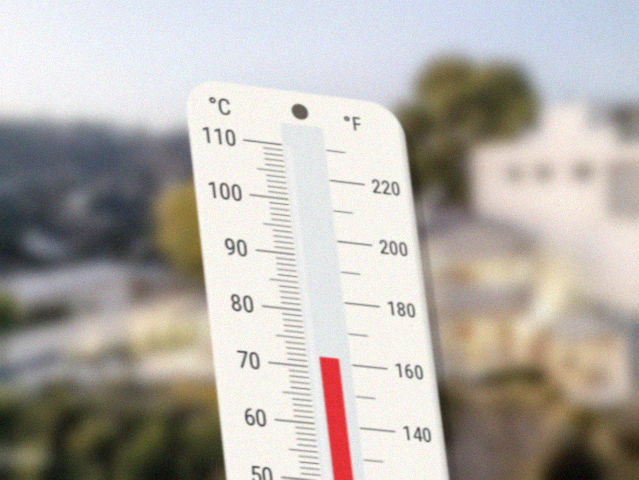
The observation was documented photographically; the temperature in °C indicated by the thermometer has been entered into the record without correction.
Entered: 72 °C
